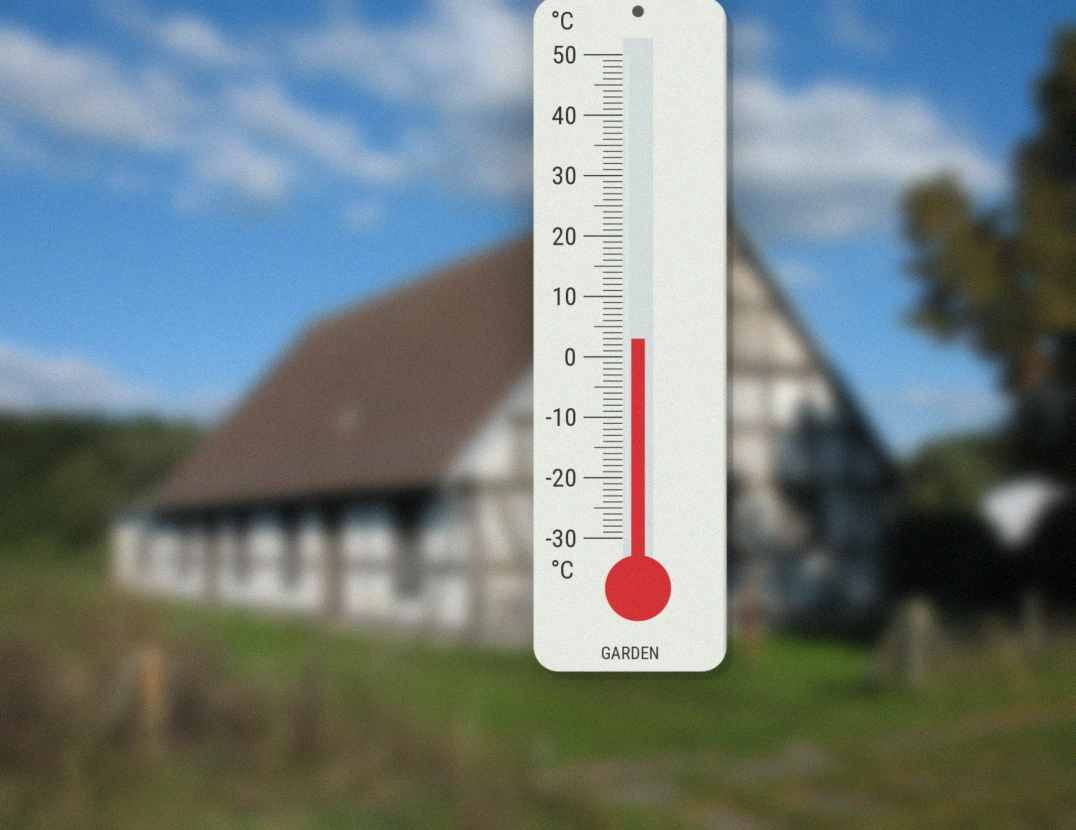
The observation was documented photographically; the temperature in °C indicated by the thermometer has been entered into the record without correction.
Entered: 3 °C
